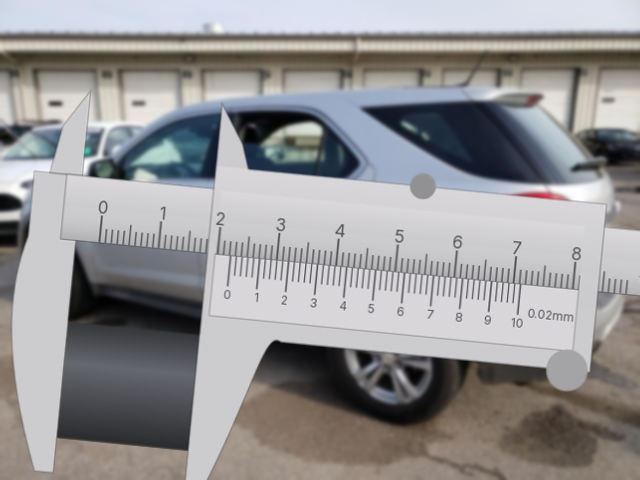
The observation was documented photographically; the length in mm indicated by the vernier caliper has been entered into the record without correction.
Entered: 22.2 mm
